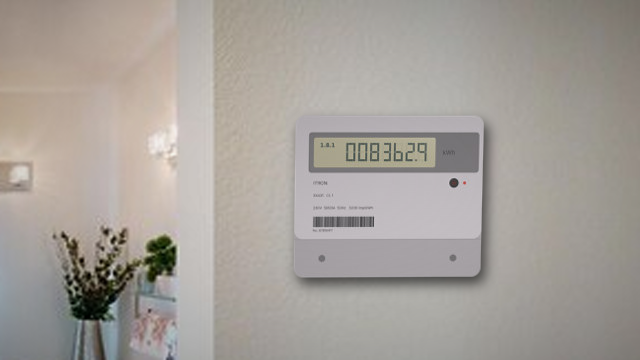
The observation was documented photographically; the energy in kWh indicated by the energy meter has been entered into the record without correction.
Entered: 8362.9 kWh
